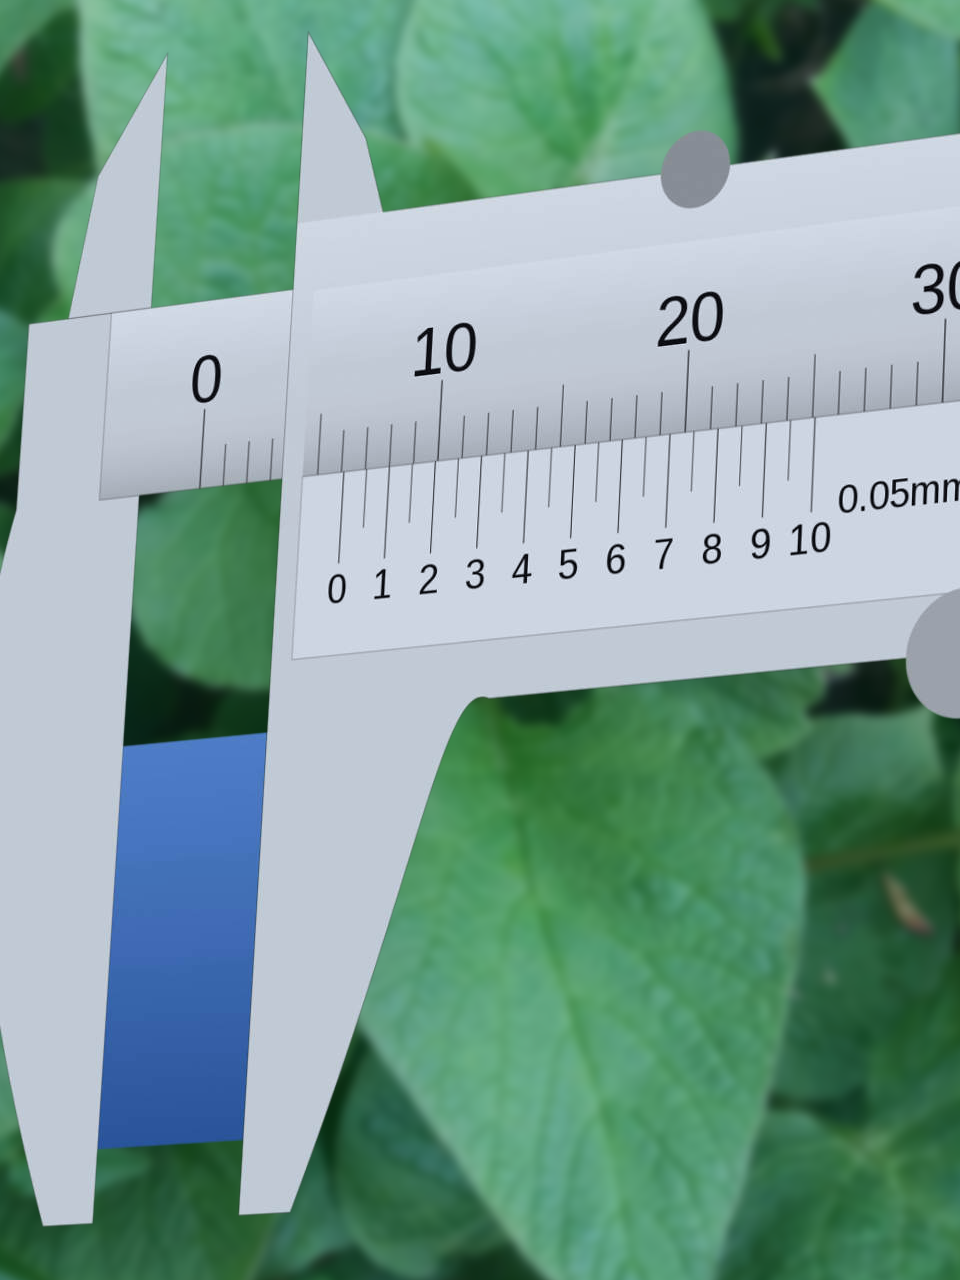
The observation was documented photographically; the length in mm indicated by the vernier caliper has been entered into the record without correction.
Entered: 6.10 mm
